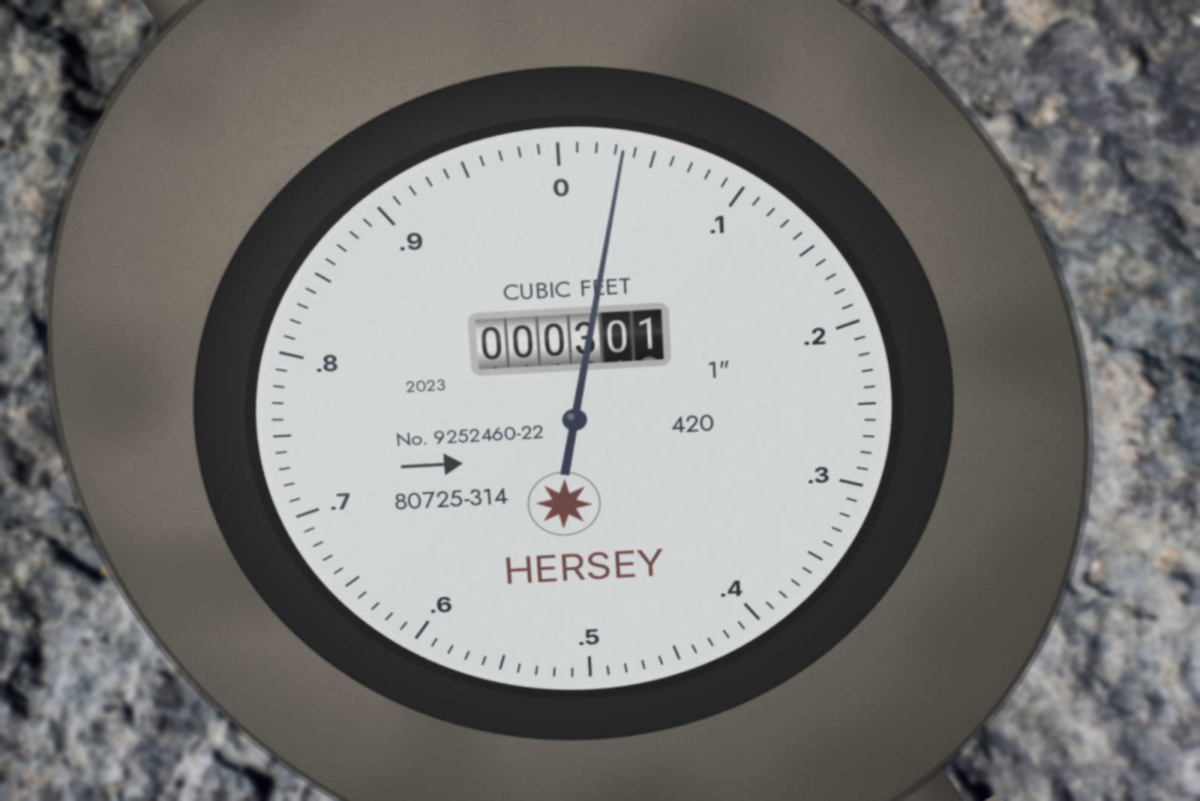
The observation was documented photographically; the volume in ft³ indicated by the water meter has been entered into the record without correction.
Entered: 301.03 ft³
